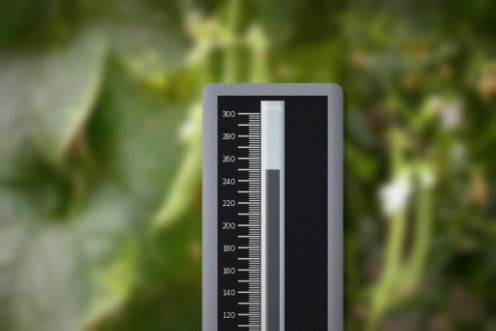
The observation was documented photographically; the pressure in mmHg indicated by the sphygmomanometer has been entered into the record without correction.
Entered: 250 mmHg
